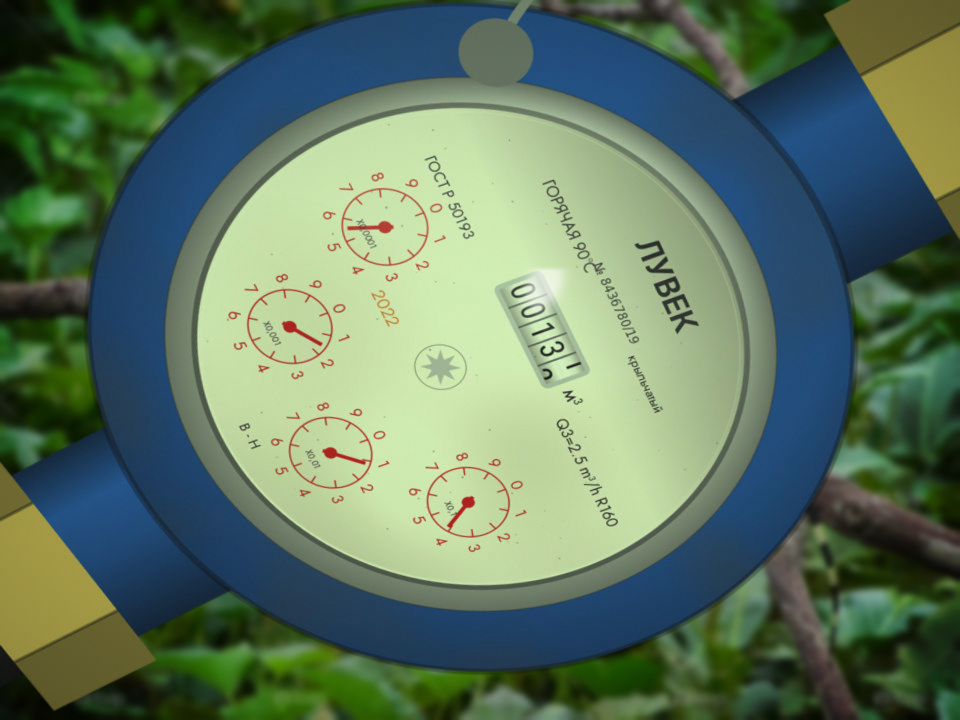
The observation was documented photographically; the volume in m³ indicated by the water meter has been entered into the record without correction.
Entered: 131.4115 m³
